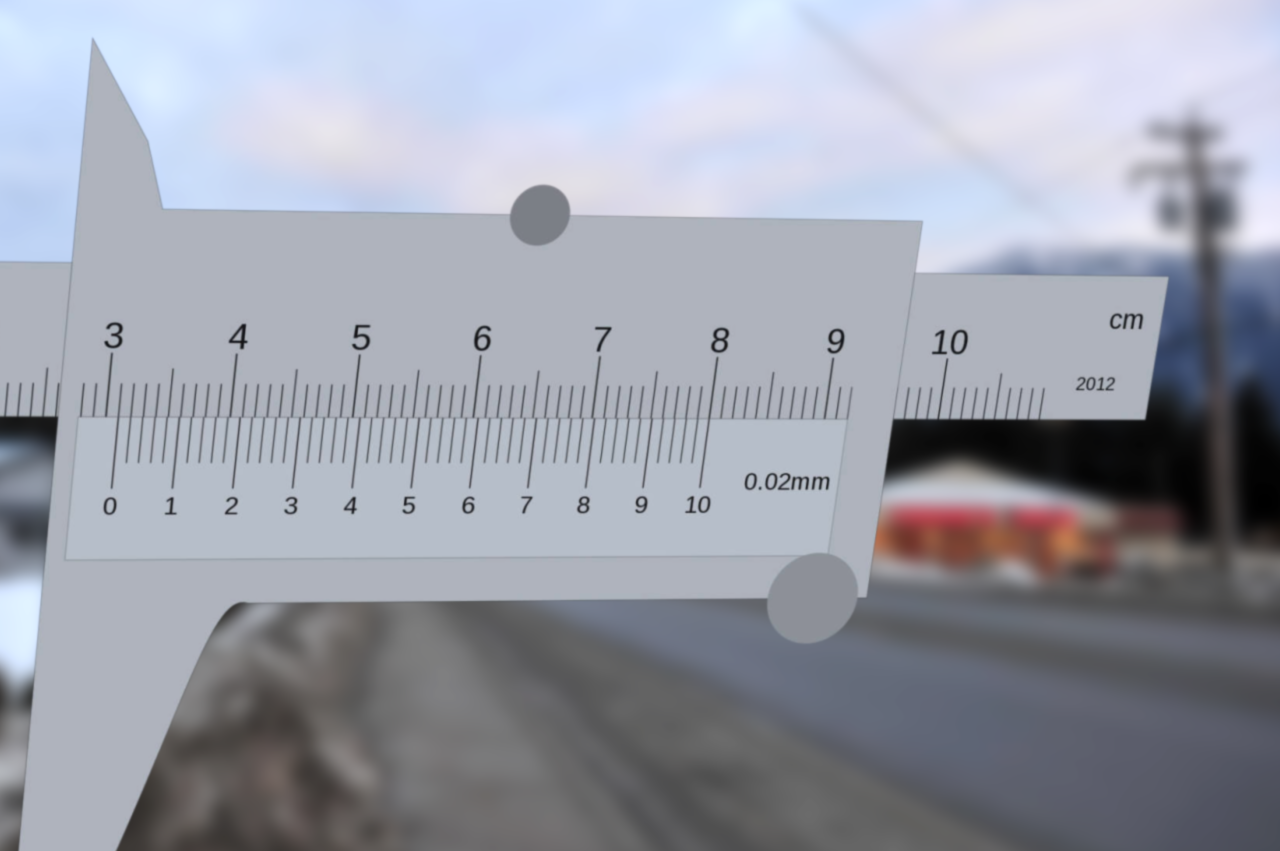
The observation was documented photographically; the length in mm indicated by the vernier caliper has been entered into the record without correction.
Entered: 31.0 mm
